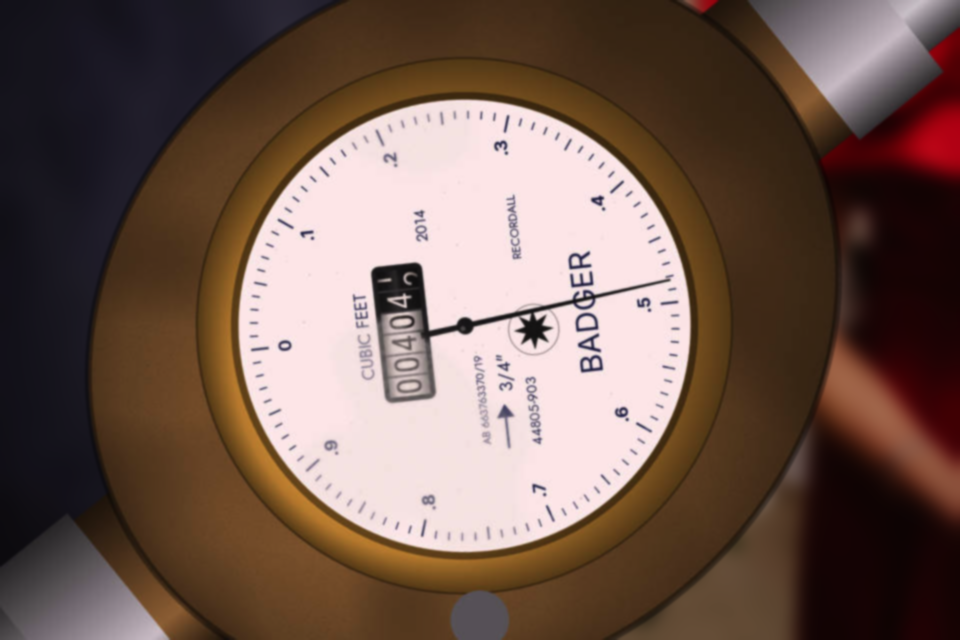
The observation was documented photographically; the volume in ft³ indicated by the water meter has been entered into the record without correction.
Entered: 4041.48 ft³
